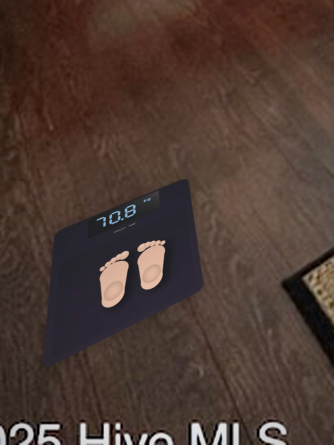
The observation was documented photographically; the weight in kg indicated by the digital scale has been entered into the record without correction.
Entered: 70.8 kg
